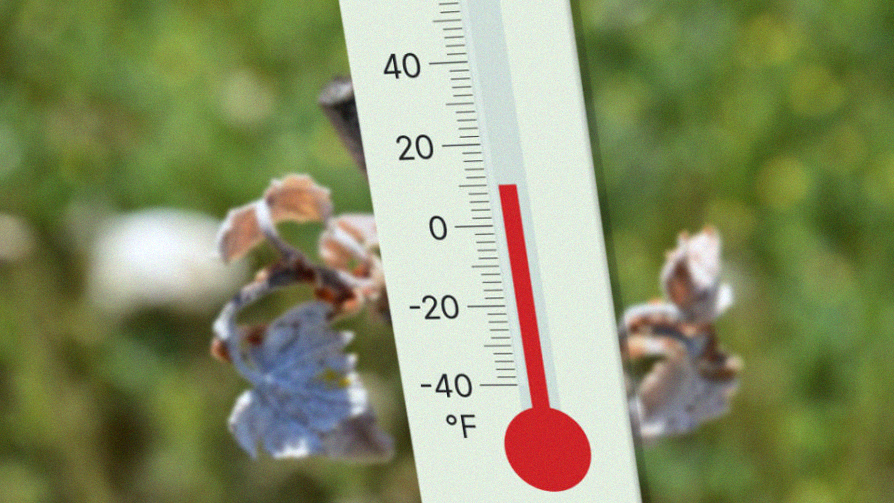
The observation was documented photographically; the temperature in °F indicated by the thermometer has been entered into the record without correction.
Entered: 10 °F
